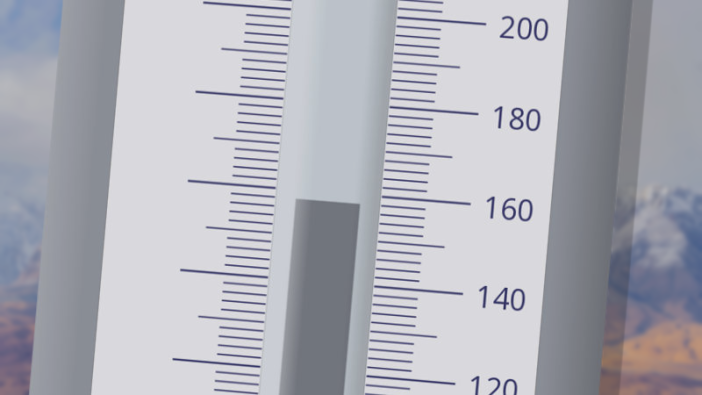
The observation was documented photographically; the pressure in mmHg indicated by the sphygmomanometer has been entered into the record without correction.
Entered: 158 mmHg
